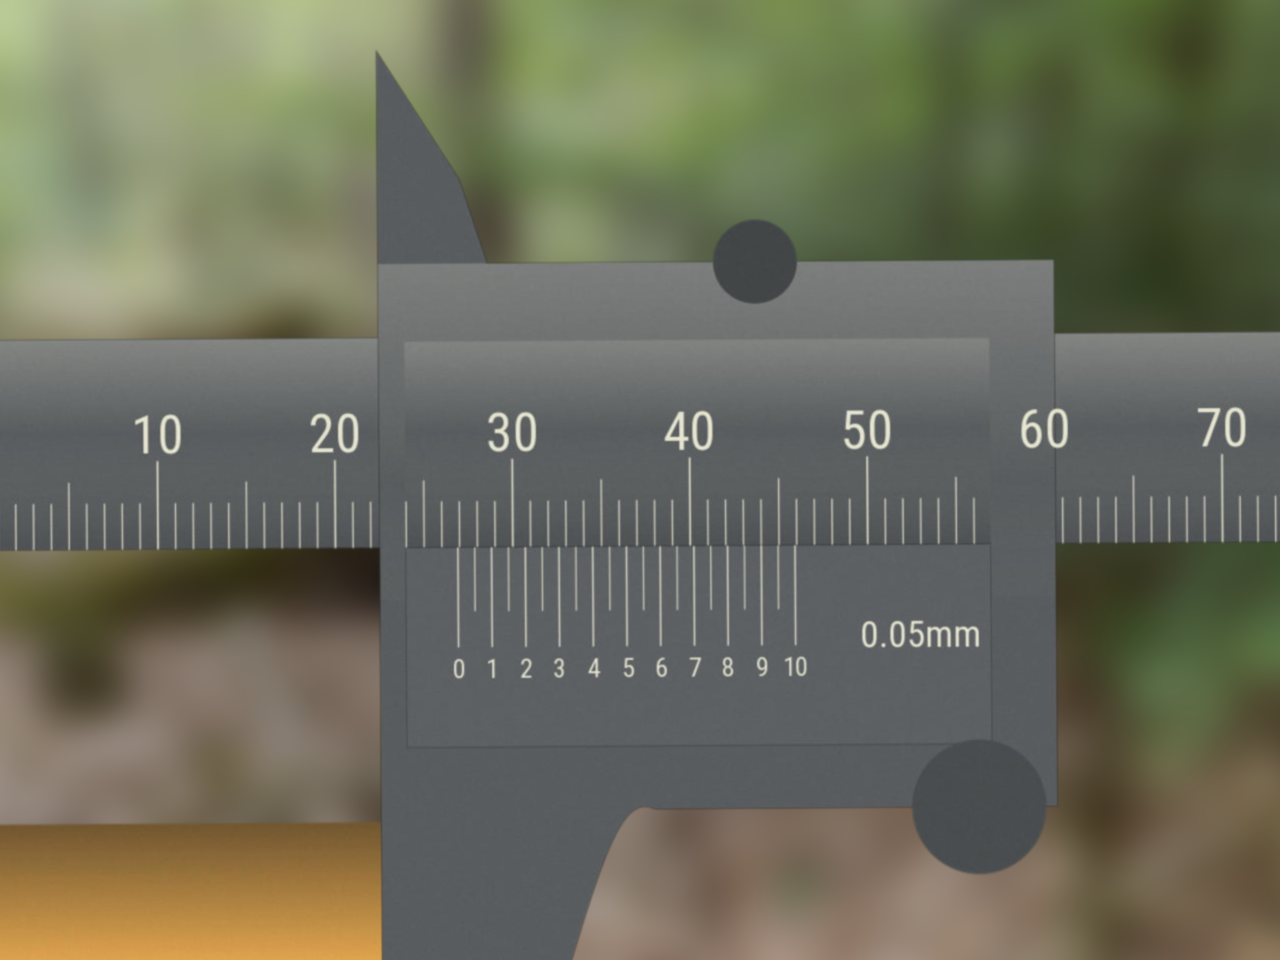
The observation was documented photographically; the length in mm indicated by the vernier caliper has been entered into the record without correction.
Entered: 26.9 mm
